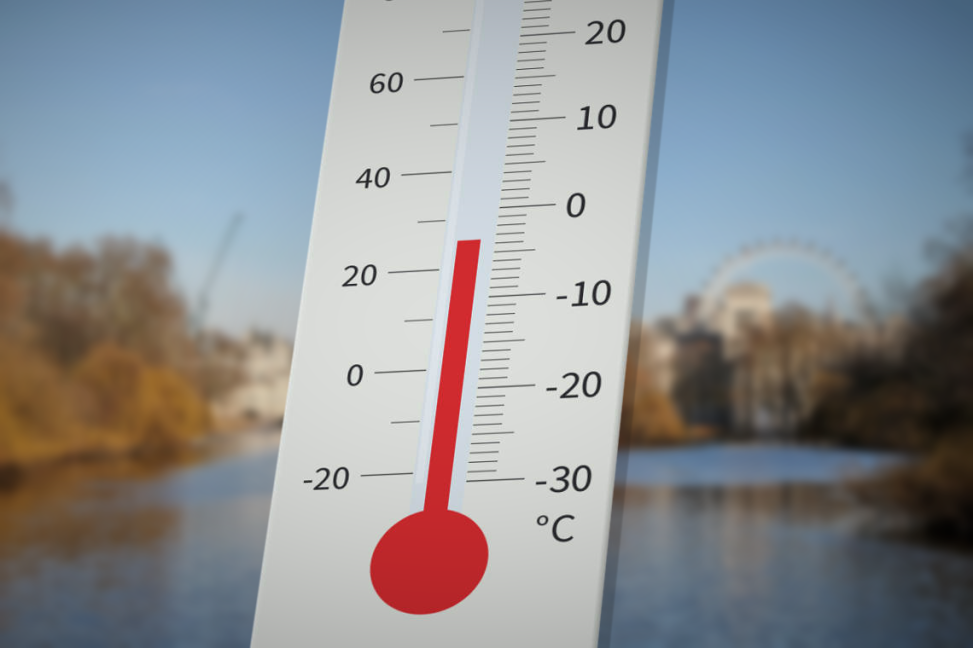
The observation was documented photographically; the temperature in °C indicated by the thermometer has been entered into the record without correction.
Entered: -3.5 °C
